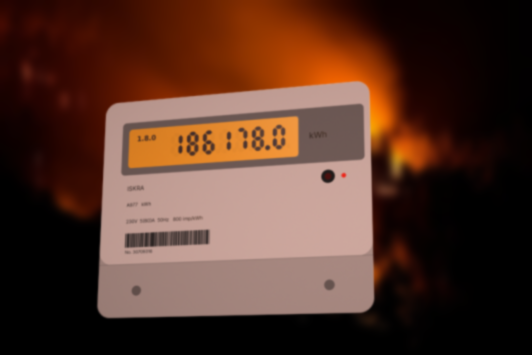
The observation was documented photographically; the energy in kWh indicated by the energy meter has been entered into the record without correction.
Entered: 186178.0 kWh
